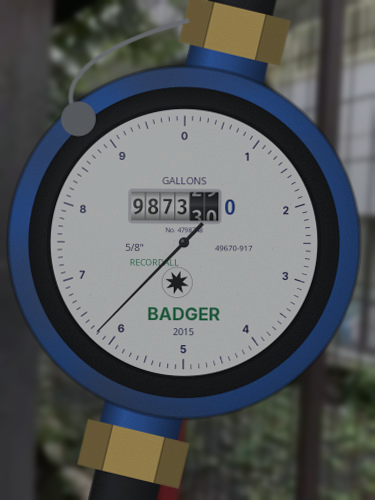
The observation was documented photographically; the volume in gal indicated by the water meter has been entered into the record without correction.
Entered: 9873296.2 gal
